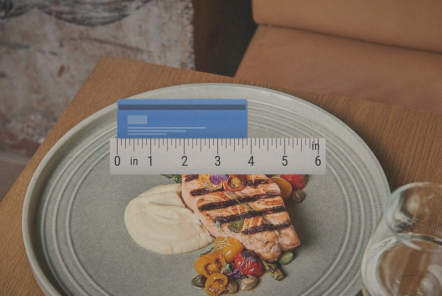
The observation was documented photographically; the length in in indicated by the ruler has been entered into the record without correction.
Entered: 3.875 in
